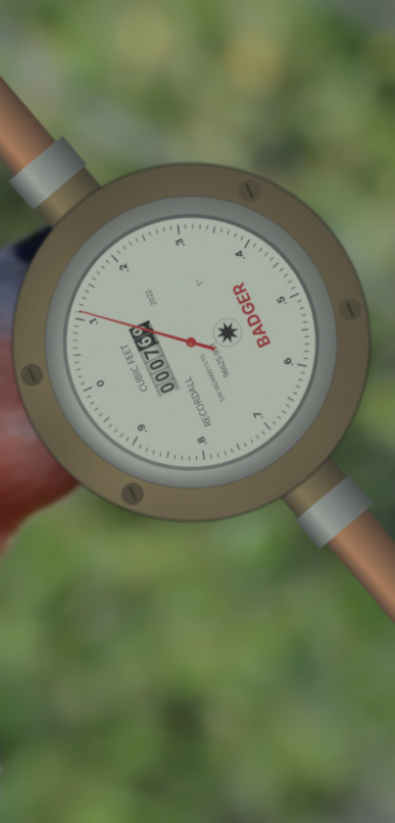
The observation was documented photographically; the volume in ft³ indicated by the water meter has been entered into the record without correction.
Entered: 769.11 ft³
